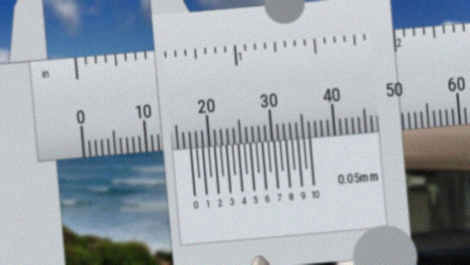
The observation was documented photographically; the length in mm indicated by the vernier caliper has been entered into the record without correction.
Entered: 17.0 mm
